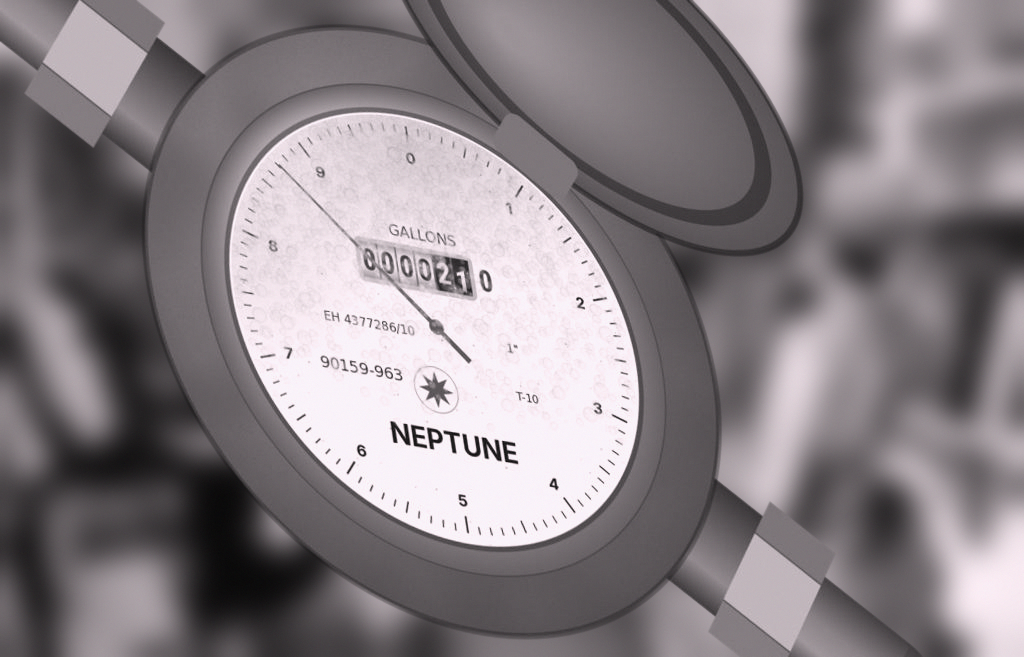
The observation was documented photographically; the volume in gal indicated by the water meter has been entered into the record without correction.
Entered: 208.7 gal
